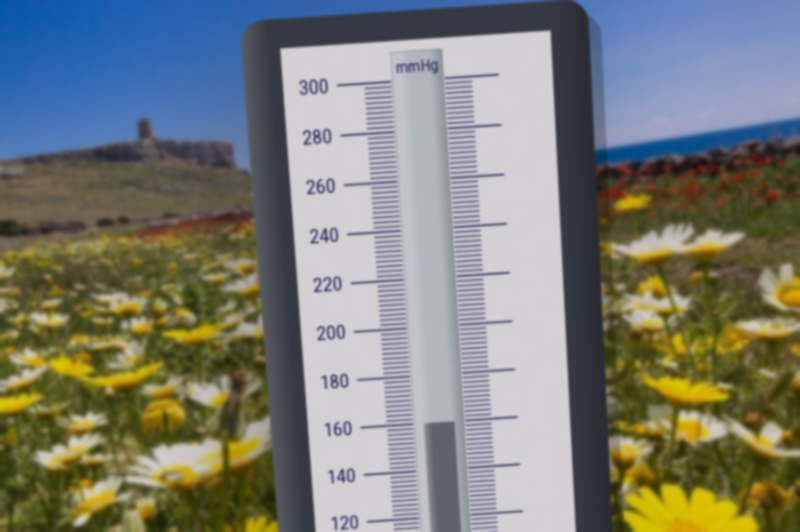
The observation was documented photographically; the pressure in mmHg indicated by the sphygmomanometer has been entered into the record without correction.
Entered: 160 mmHg
